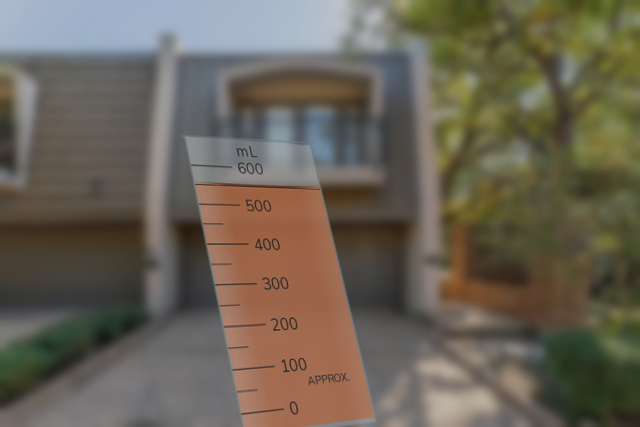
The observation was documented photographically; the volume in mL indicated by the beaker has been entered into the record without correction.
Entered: 550 mL
